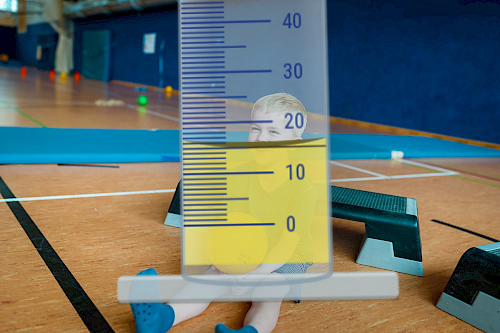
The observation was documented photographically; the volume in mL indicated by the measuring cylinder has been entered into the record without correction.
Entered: 15 mL
